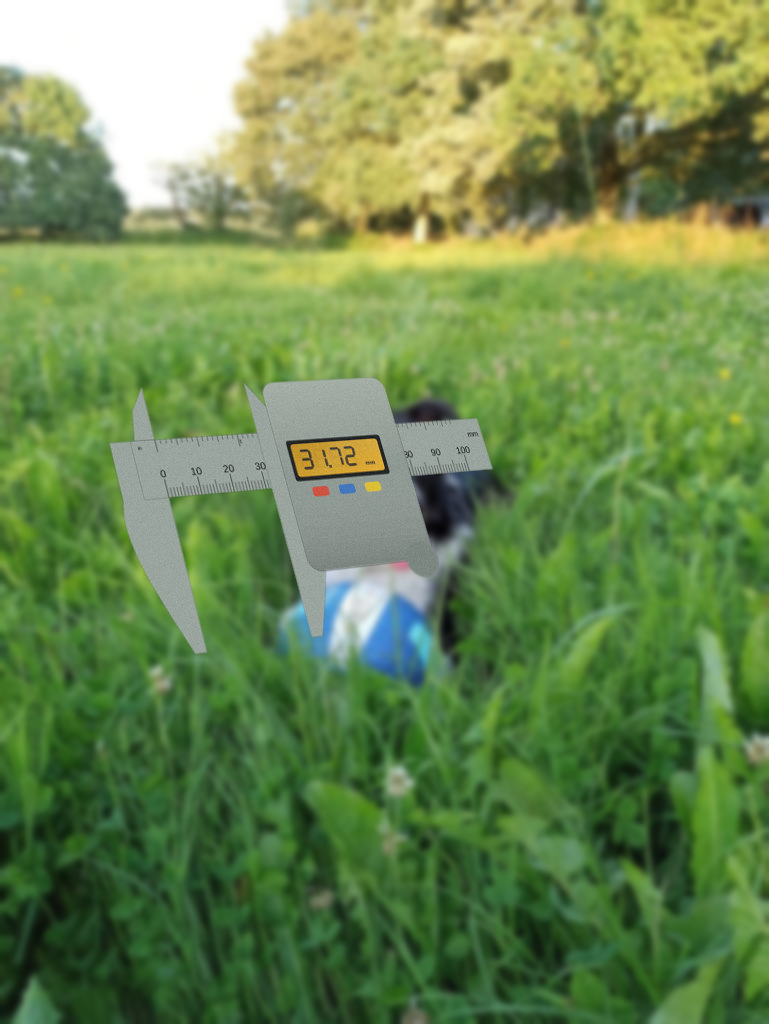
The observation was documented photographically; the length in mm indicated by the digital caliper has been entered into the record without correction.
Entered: 31.72 mm
